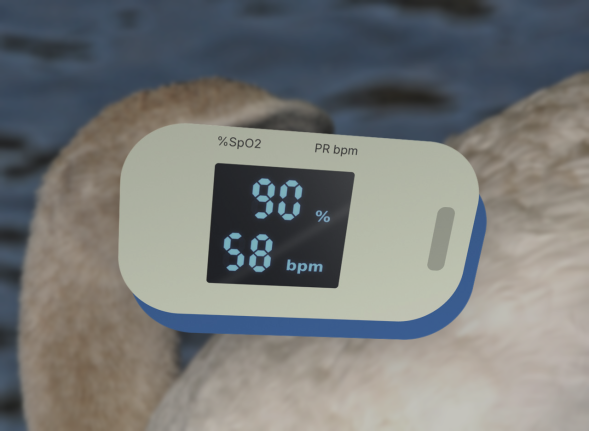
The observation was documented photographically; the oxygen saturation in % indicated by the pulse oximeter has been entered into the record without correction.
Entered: 90 %
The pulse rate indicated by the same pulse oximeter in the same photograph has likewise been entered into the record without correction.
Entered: 58 bpm
